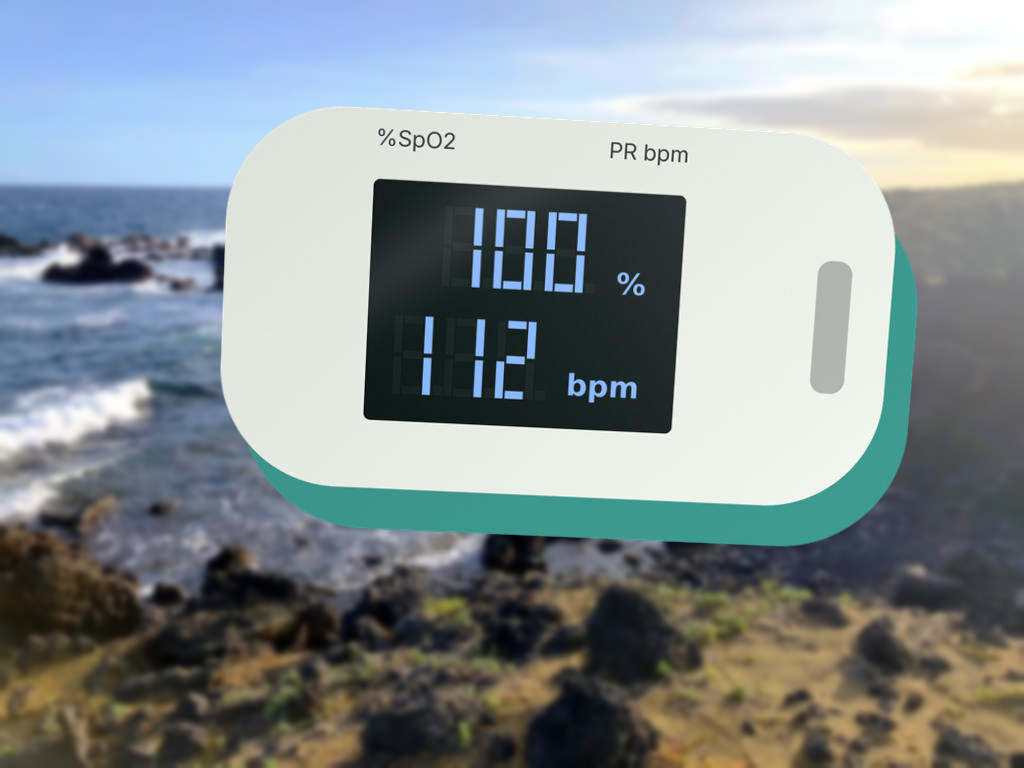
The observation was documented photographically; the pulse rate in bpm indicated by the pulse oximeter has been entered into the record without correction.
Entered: 112 bpm
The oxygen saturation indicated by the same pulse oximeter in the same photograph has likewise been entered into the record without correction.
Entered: 100 %
